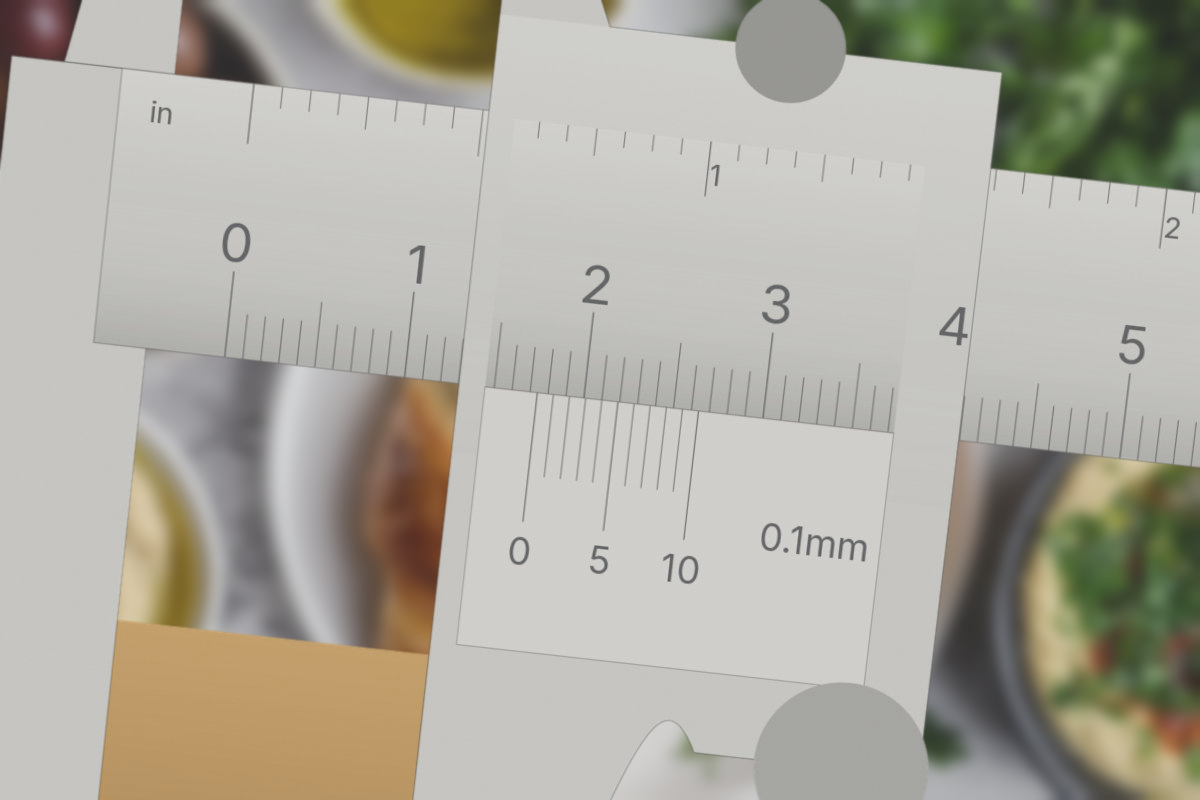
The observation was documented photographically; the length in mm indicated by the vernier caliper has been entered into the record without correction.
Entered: 17.4 mm
